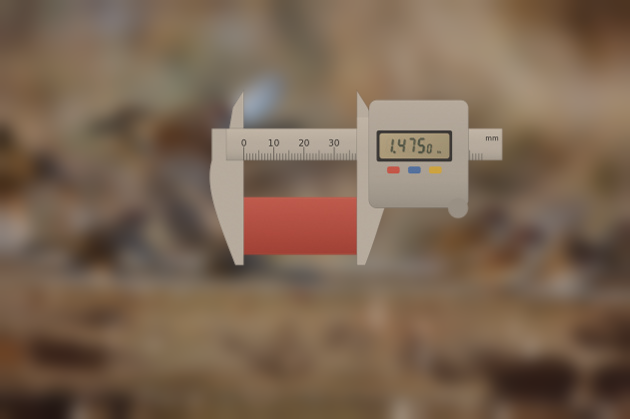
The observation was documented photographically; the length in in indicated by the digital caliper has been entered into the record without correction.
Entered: 1.4750 in
